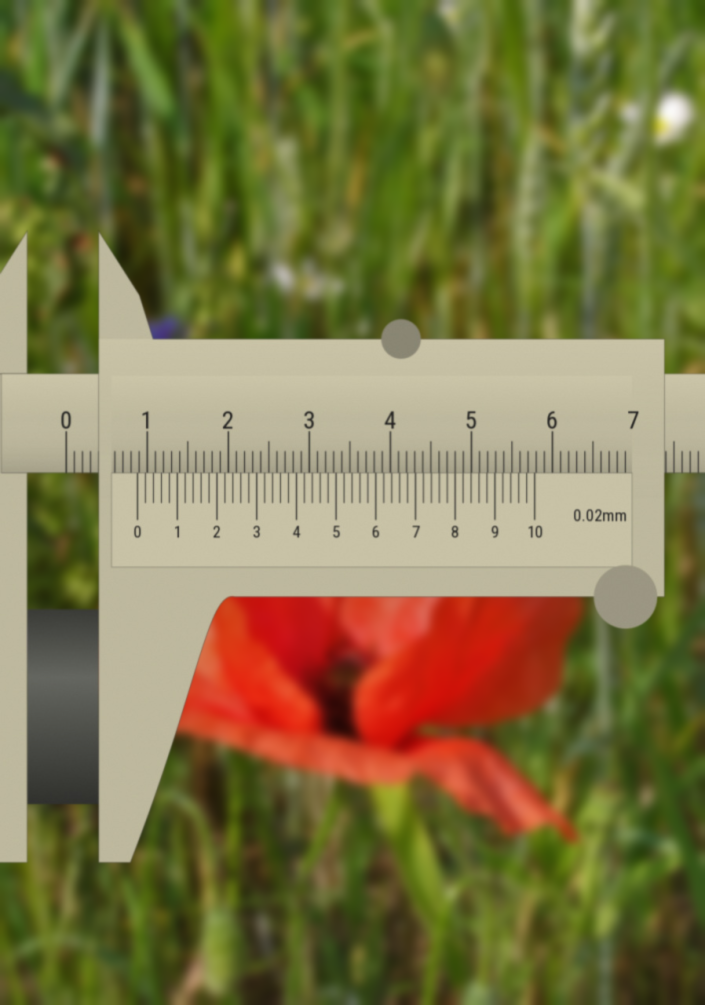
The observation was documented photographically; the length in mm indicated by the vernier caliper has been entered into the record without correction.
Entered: 8.8 mm
